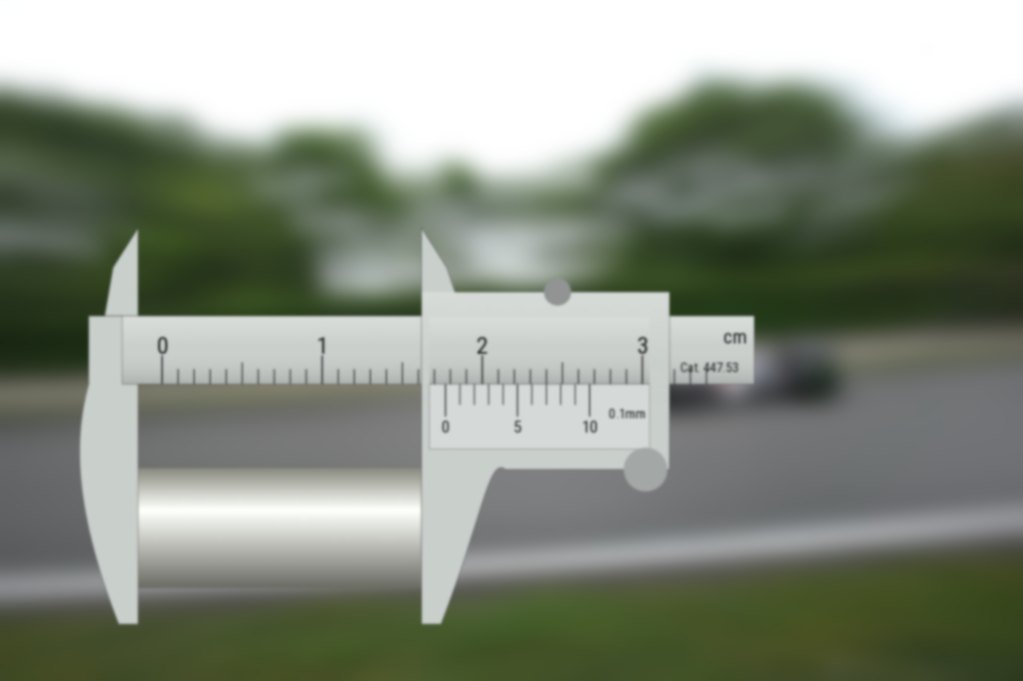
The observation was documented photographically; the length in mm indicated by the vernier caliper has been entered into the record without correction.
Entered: 17.7 mm
